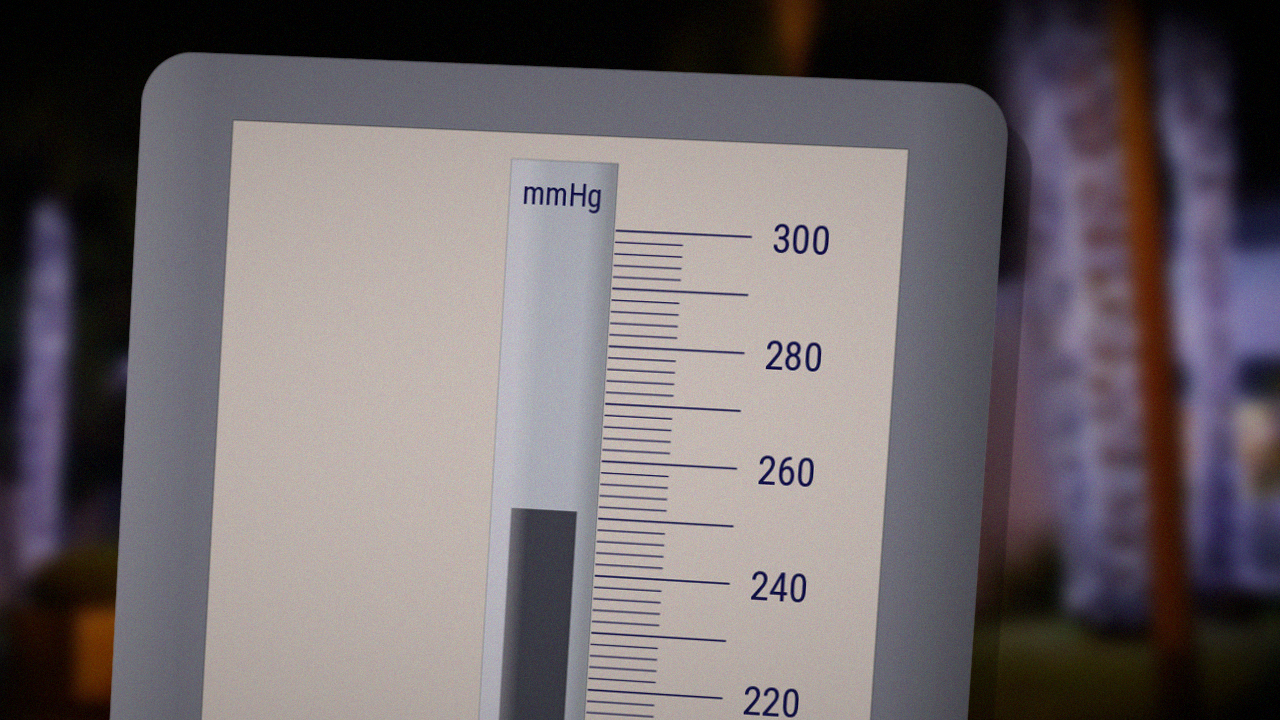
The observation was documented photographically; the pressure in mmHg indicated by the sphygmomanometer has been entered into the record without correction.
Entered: 251 mmHg
